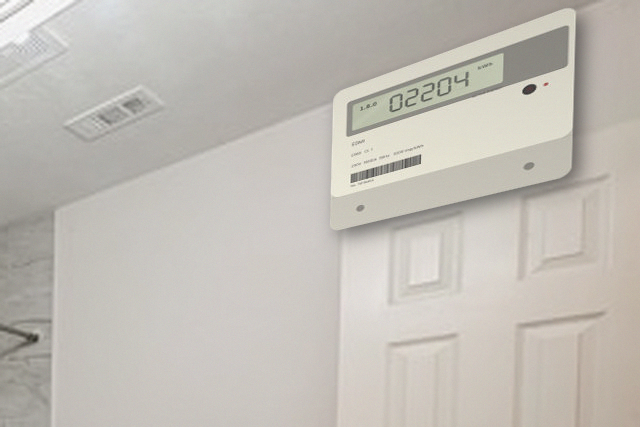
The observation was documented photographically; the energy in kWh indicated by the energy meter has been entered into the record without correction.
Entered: 2204 kWh
